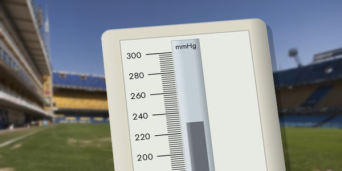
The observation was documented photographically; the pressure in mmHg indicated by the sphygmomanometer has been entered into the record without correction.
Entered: 230 mmHg
